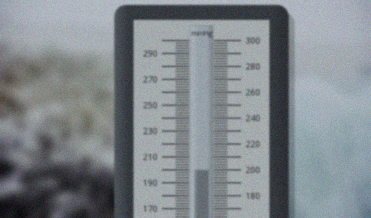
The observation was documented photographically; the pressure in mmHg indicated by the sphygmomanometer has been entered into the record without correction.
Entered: 200 mmHg
